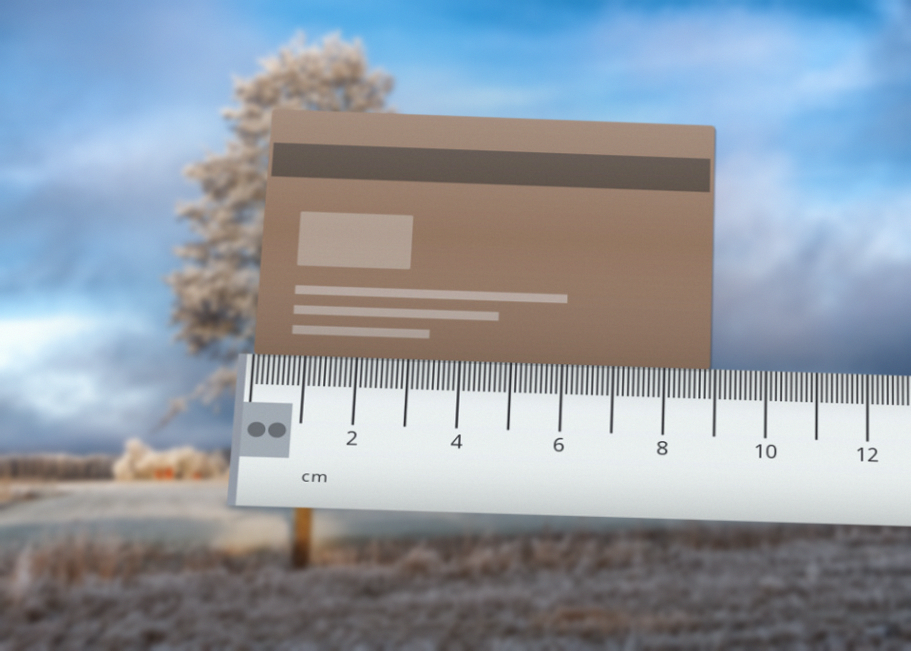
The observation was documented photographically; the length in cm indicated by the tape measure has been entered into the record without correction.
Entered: 8.9 cm
